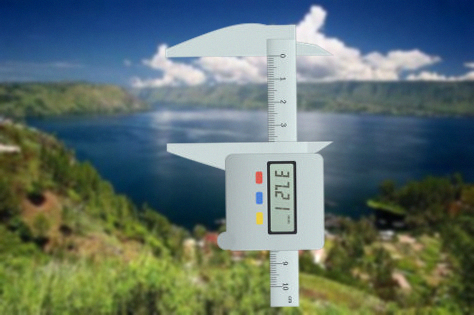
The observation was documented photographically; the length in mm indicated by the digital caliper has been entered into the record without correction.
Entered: 37.21 mm
